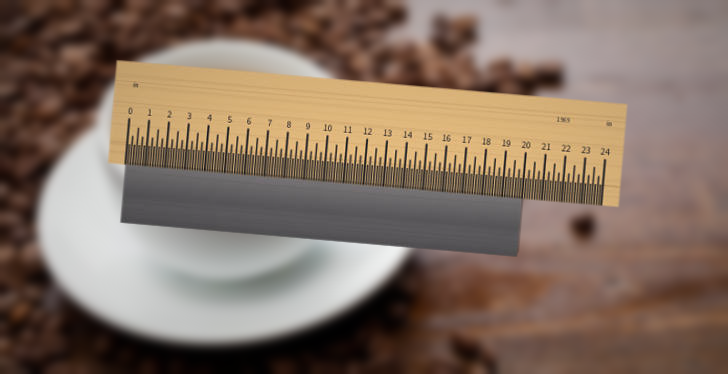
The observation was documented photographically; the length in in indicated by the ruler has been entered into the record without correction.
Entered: 20 in
